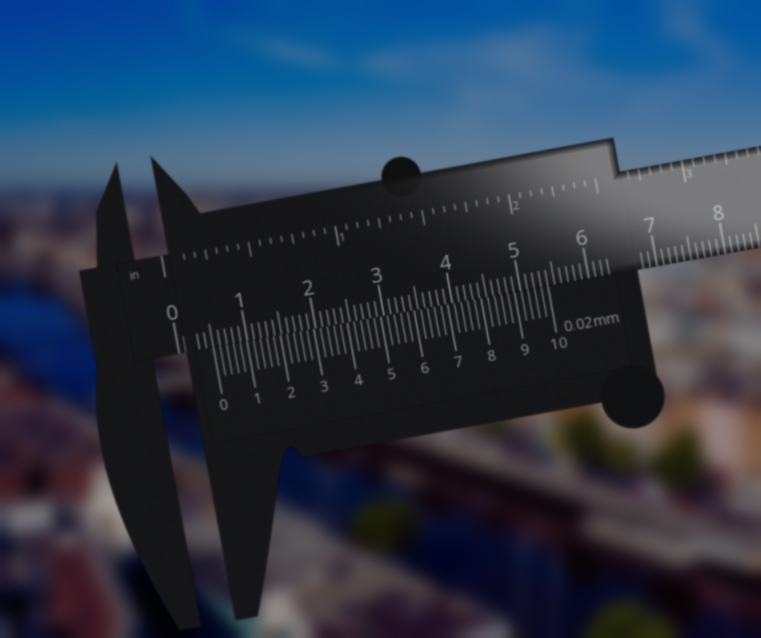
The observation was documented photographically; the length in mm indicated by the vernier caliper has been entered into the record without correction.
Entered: 5.0 mm
